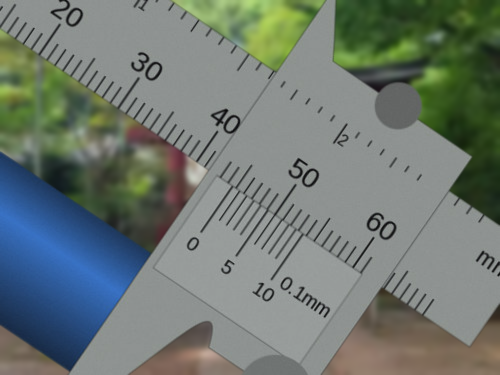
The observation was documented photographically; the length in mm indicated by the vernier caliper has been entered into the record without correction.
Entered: 44.6 mm
